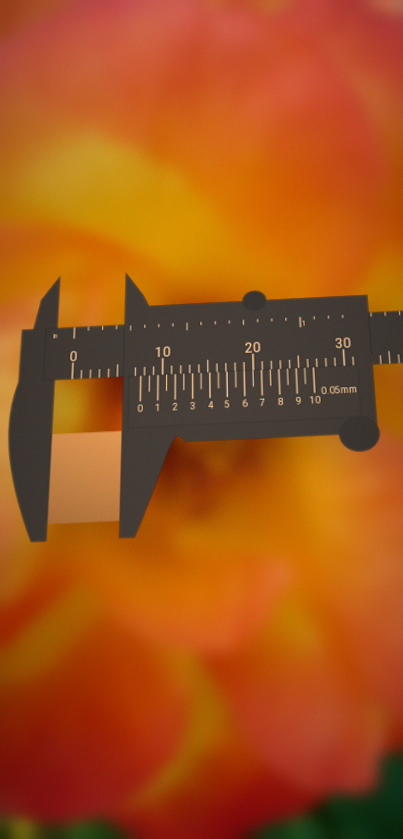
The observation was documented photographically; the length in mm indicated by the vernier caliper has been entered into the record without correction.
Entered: 7.6 mm
